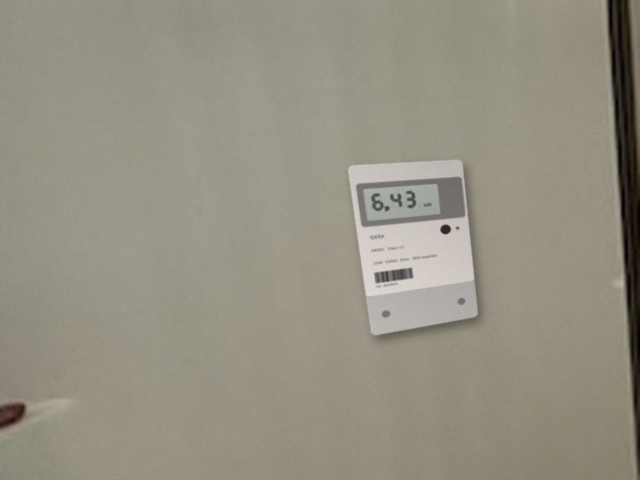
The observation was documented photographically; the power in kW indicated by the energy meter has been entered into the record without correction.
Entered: 6.43 kW
